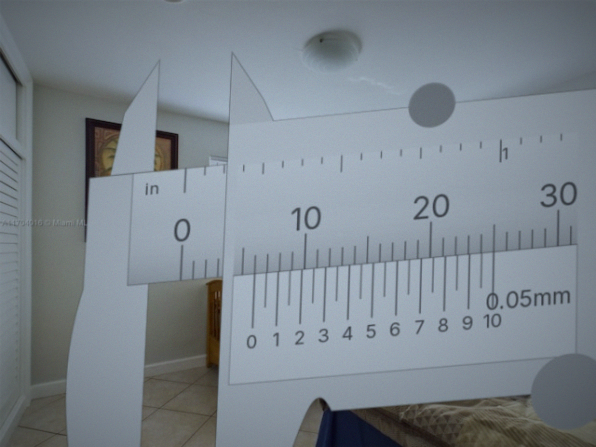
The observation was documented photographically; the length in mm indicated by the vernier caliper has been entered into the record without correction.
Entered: 6.0 mm
